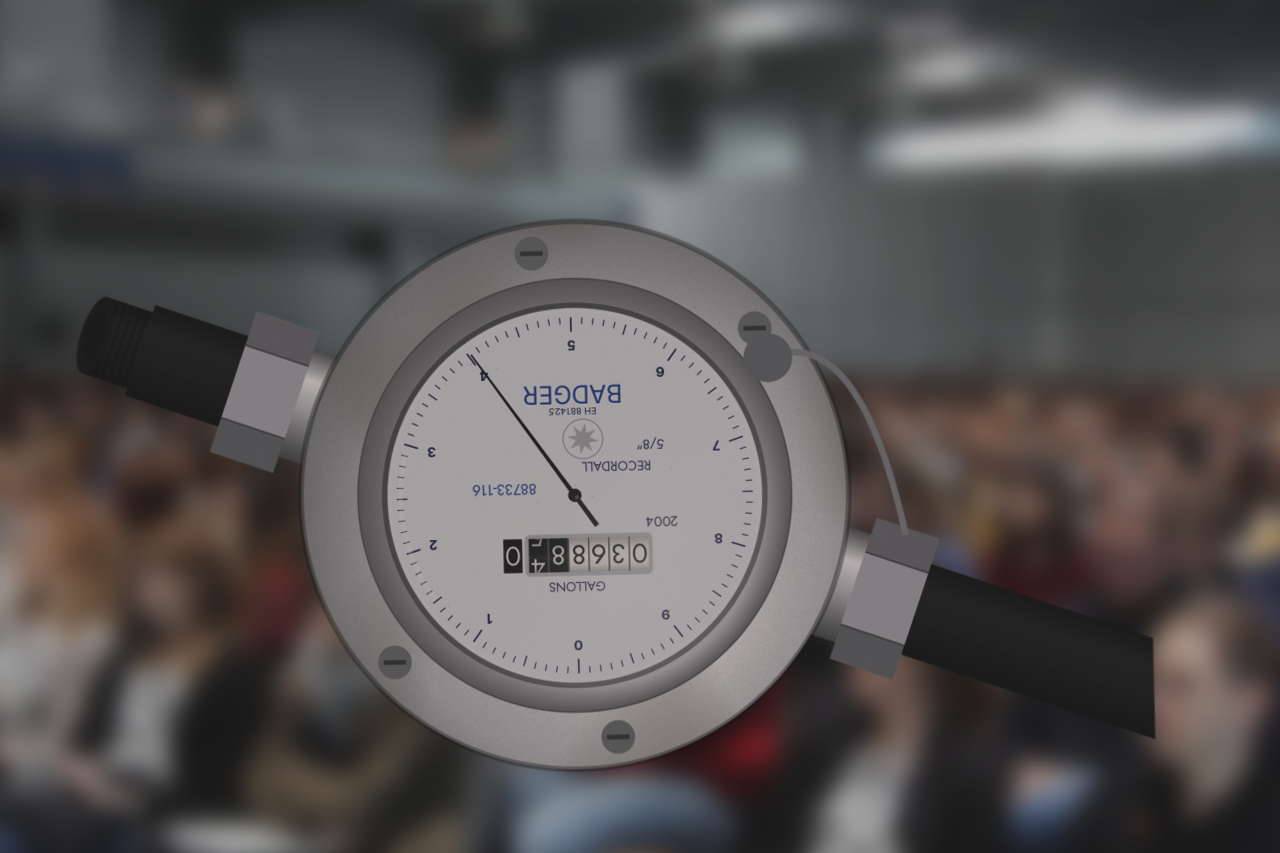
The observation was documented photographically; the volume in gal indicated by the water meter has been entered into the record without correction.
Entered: 368844.0 gal
